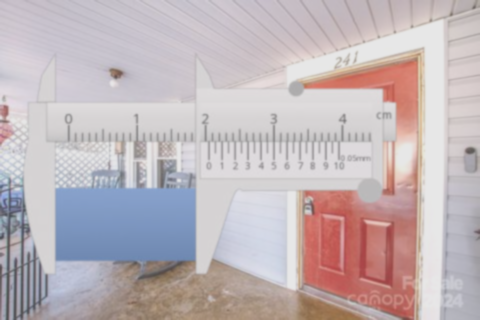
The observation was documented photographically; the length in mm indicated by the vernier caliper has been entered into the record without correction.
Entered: 20.5 mm
